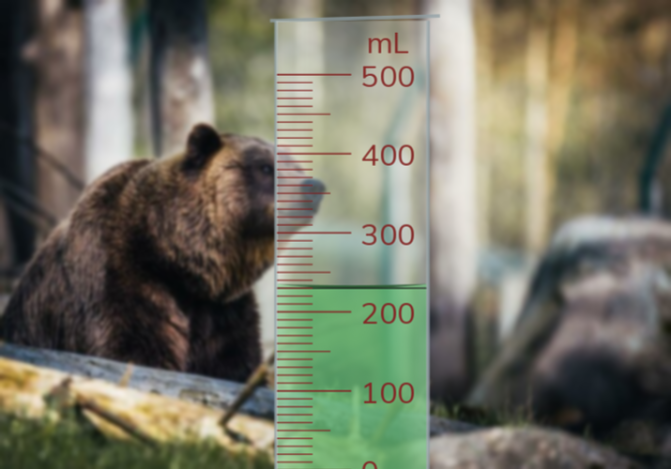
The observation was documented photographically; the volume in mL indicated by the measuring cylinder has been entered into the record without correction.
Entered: 230 mL
